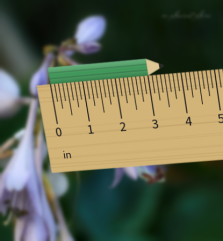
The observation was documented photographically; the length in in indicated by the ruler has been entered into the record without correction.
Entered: 3.5 in
